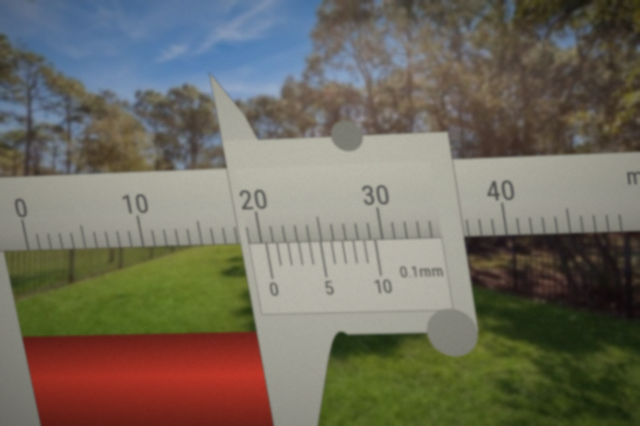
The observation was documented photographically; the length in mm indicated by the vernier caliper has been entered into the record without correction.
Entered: 20.4 mm
